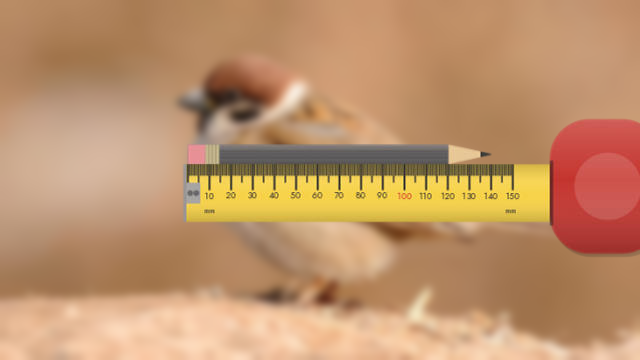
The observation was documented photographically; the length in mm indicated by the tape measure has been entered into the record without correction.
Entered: 140 mm
